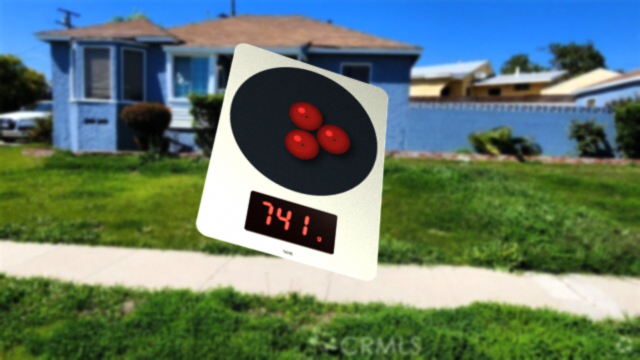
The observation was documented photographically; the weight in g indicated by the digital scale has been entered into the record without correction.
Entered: 741 g
